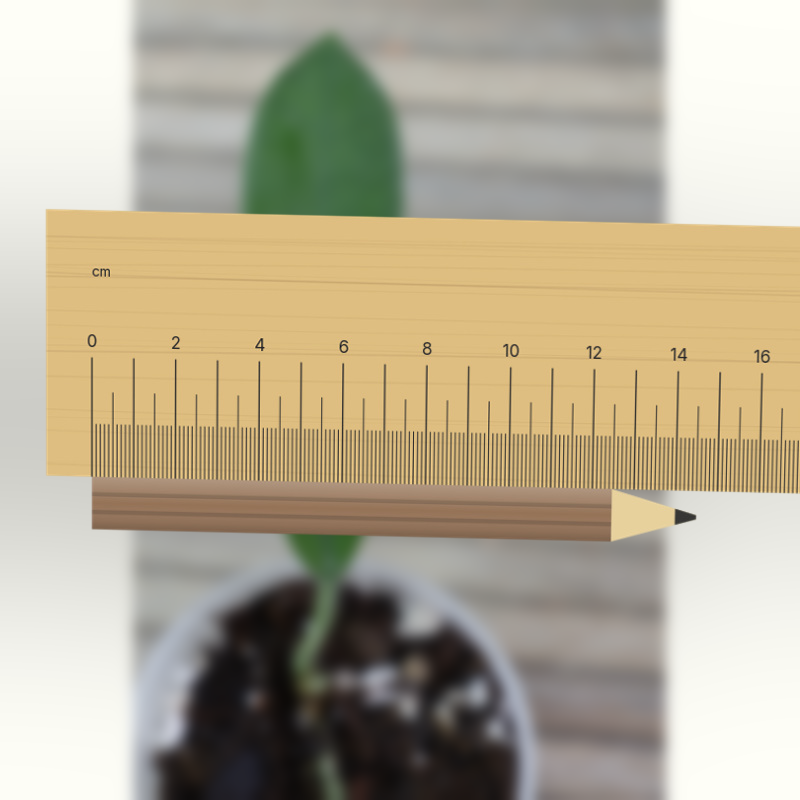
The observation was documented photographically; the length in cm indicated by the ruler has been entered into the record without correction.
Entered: 14.5 cm
